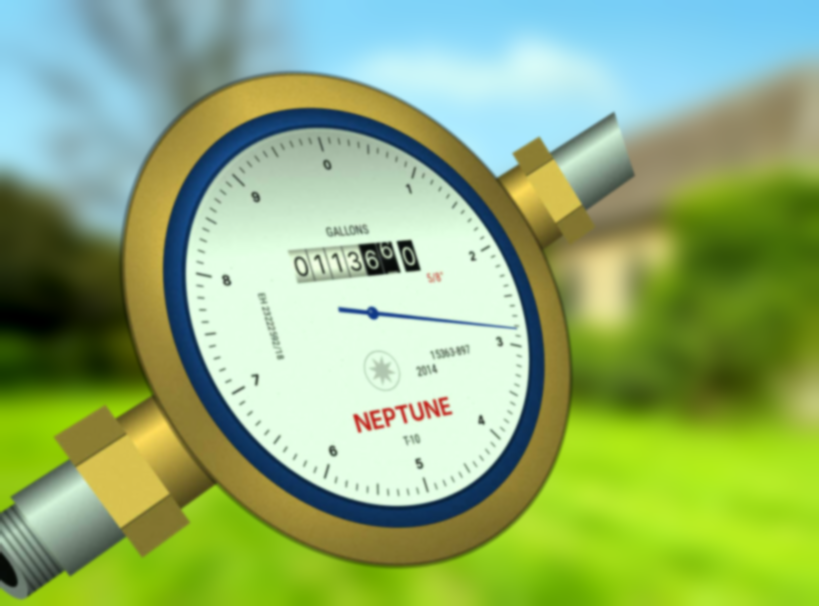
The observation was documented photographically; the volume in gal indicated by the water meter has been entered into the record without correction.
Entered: 113662.8 gal
